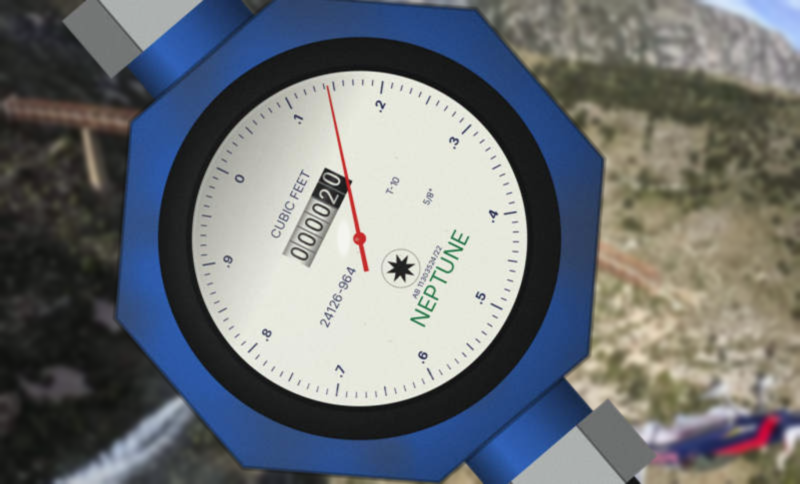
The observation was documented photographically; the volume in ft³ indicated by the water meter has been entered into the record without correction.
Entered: 20.14 ft³
